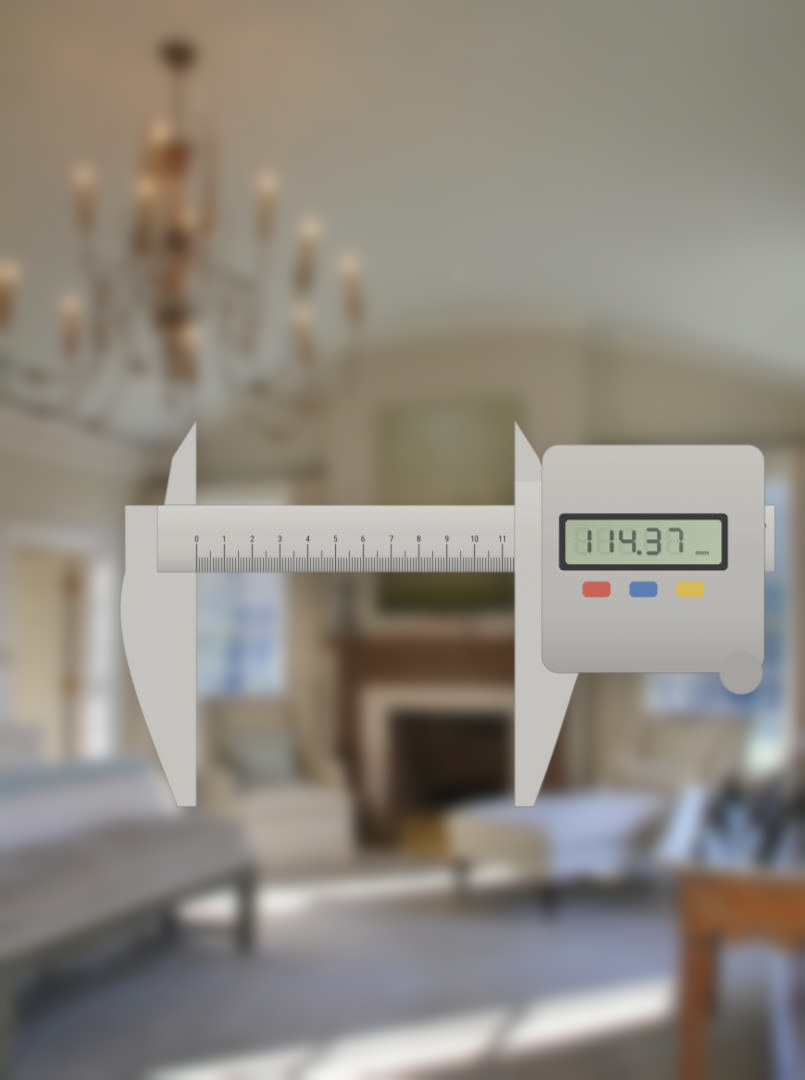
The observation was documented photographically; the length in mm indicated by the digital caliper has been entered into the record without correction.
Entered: 114.37 mm
